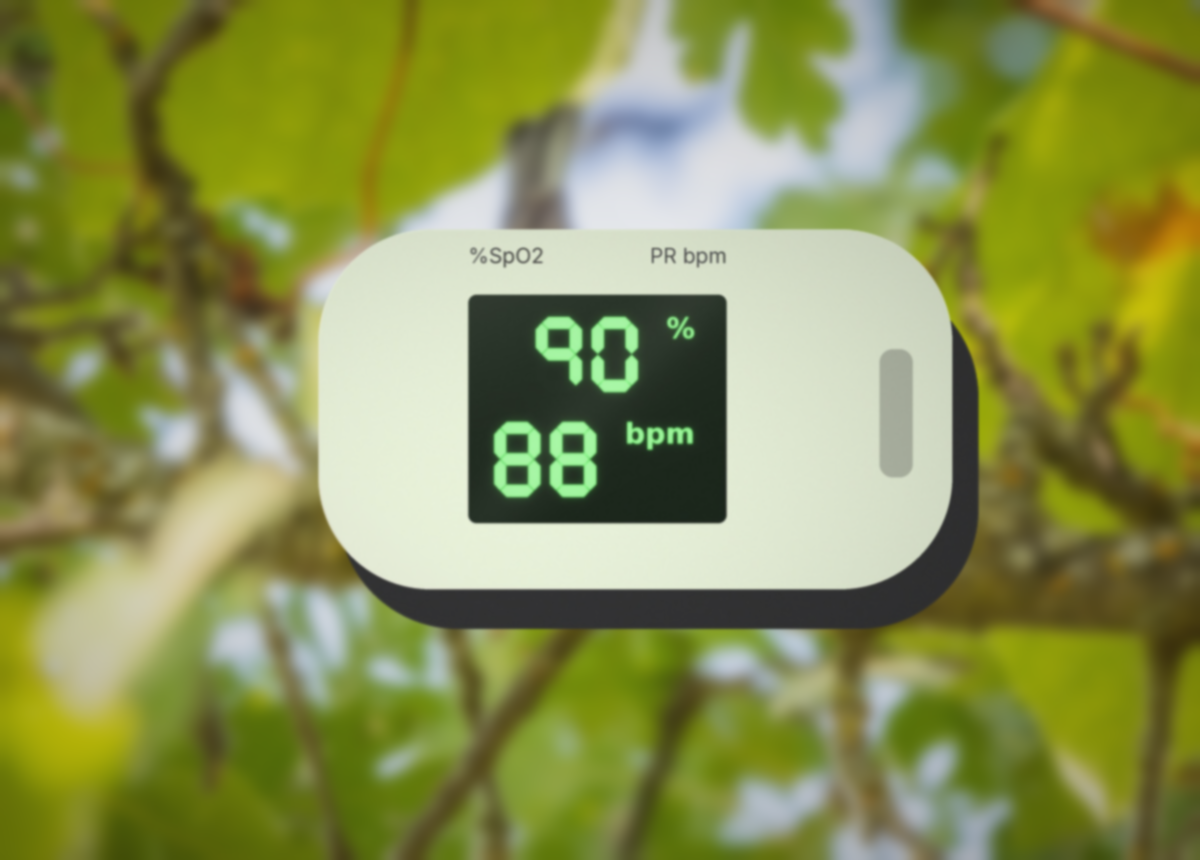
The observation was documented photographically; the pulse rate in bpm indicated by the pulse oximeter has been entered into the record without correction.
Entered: 88 bpm
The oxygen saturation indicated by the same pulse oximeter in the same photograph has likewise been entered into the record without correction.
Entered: 90 %
